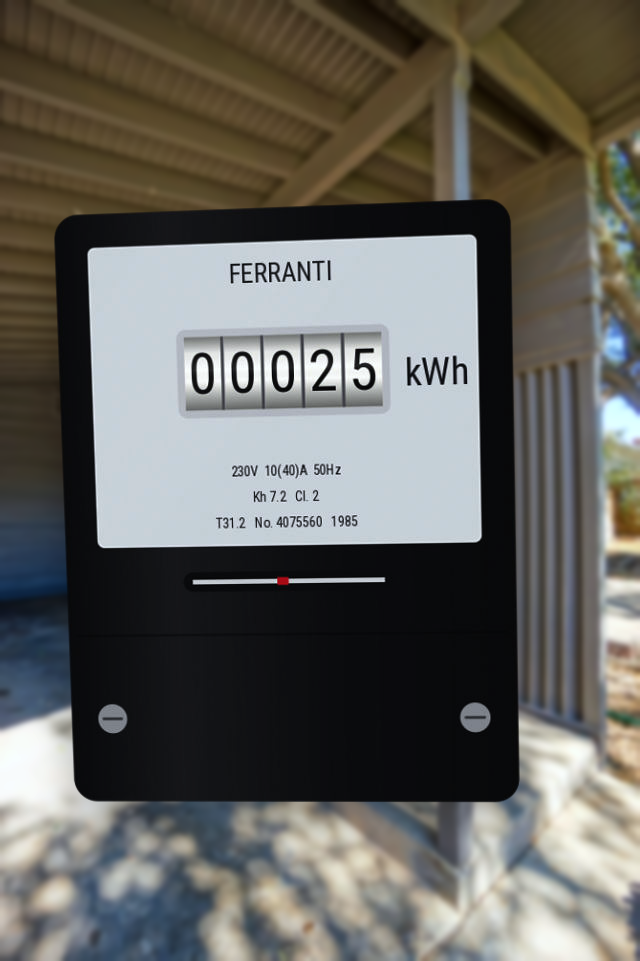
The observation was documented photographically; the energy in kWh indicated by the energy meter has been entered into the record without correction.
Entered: 25 kWh
